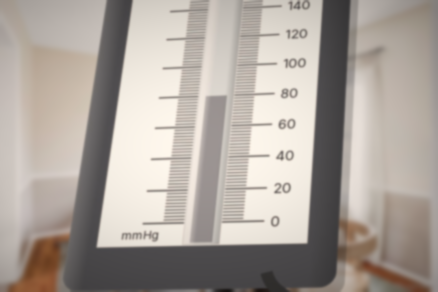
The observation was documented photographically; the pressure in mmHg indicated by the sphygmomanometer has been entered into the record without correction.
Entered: 80 mmHg
